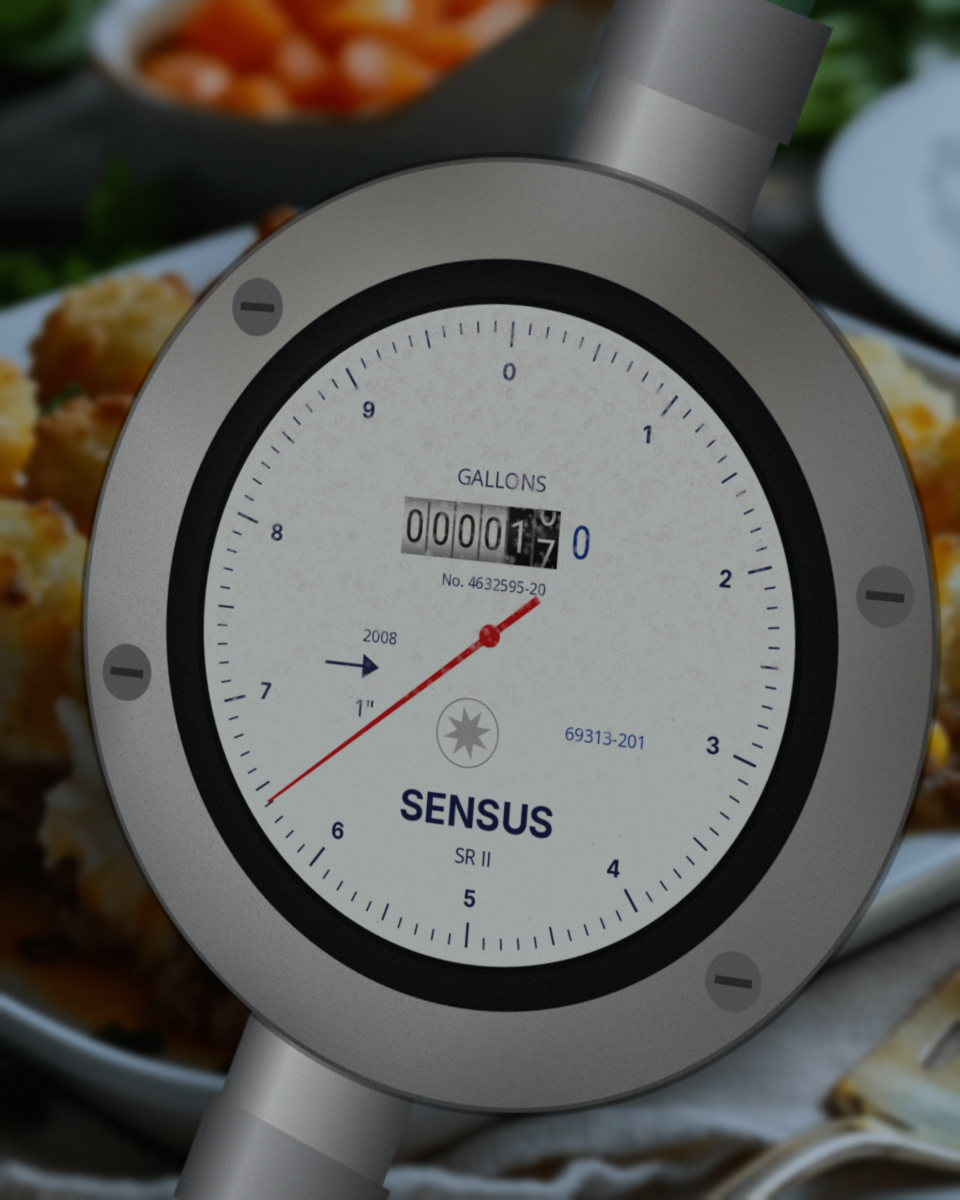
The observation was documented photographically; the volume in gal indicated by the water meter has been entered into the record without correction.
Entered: 166.4 gal
